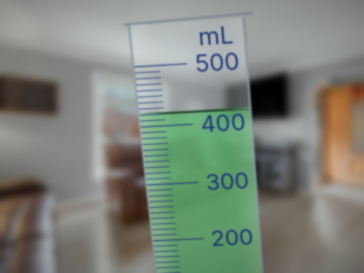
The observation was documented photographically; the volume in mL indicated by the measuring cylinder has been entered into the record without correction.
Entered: 420 mL
